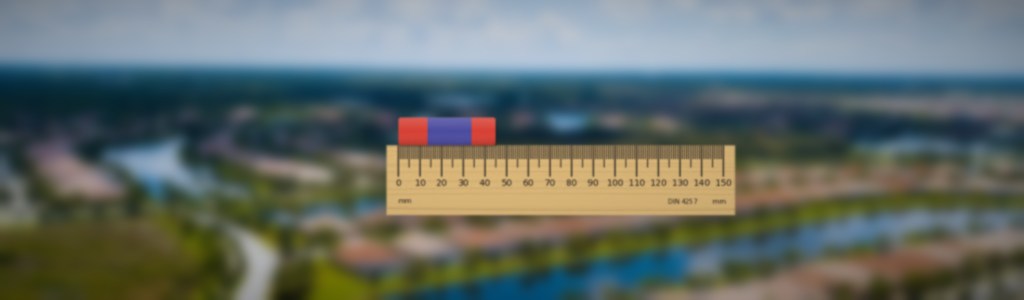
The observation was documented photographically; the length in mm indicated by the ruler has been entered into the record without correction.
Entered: 45 mm
